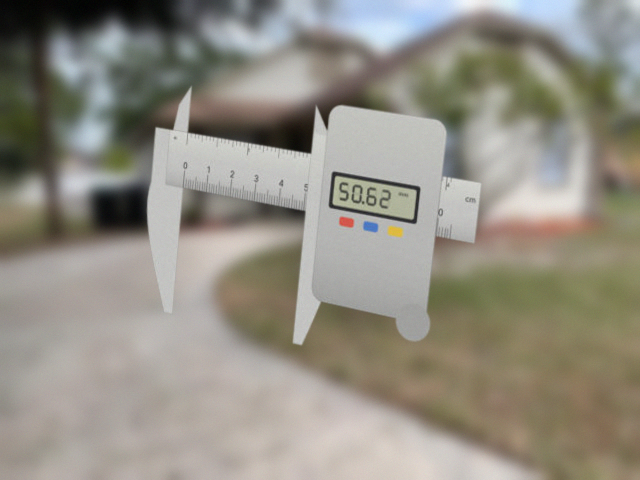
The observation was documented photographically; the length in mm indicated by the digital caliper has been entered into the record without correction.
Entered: 50.62 mm
